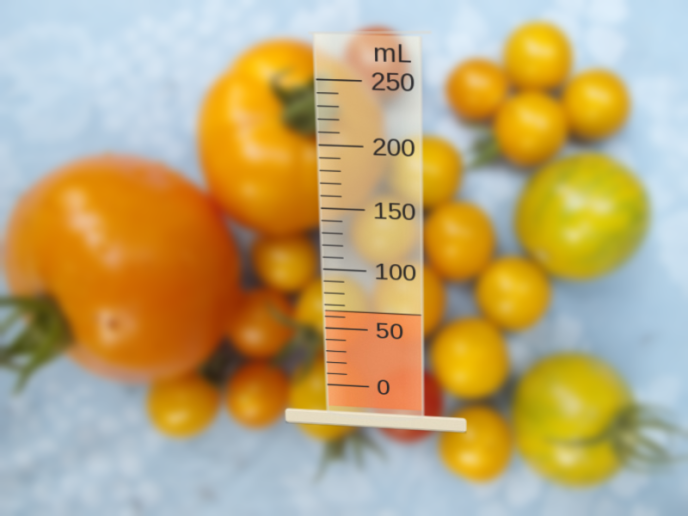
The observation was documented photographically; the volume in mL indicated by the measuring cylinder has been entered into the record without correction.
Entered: 65 mL
